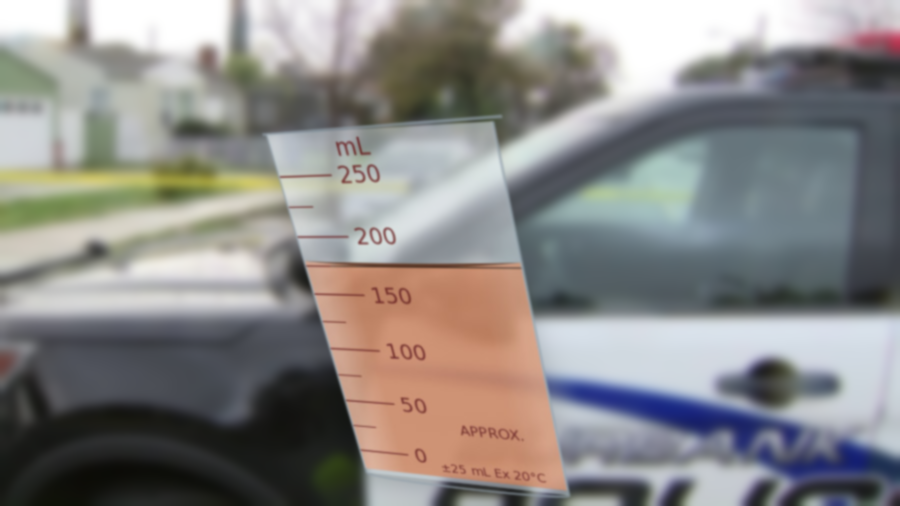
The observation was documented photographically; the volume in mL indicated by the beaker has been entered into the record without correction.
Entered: 175 mL
